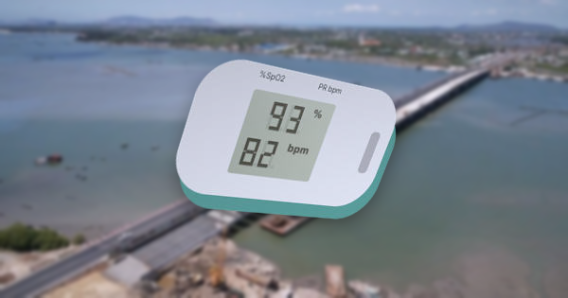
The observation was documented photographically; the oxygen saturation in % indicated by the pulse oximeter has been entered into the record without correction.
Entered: 93 %
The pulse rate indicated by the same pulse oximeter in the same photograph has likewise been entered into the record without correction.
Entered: 82 bpm
